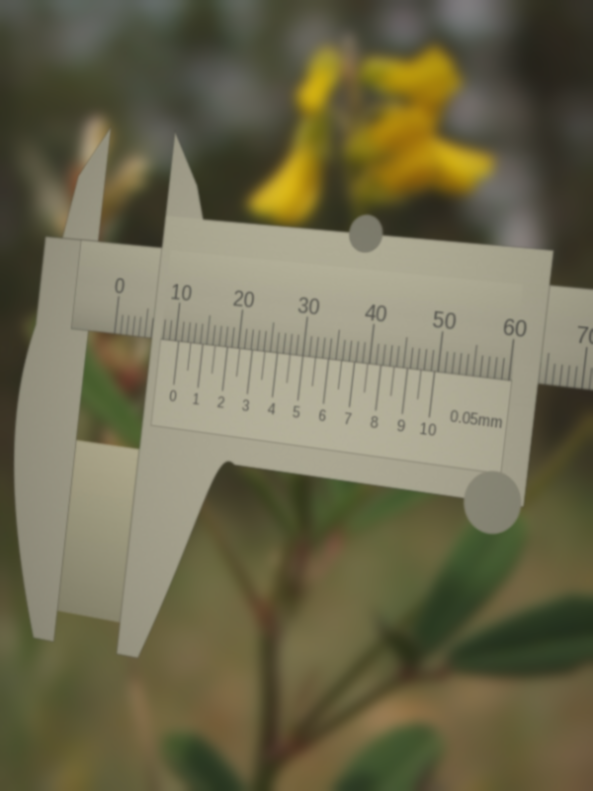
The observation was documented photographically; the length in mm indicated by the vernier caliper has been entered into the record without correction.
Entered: 10.5 mm
